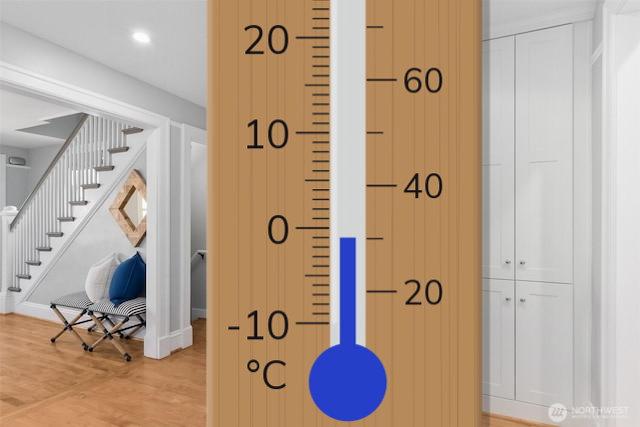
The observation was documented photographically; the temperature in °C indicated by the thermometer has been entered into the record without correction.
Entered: -1 °C
